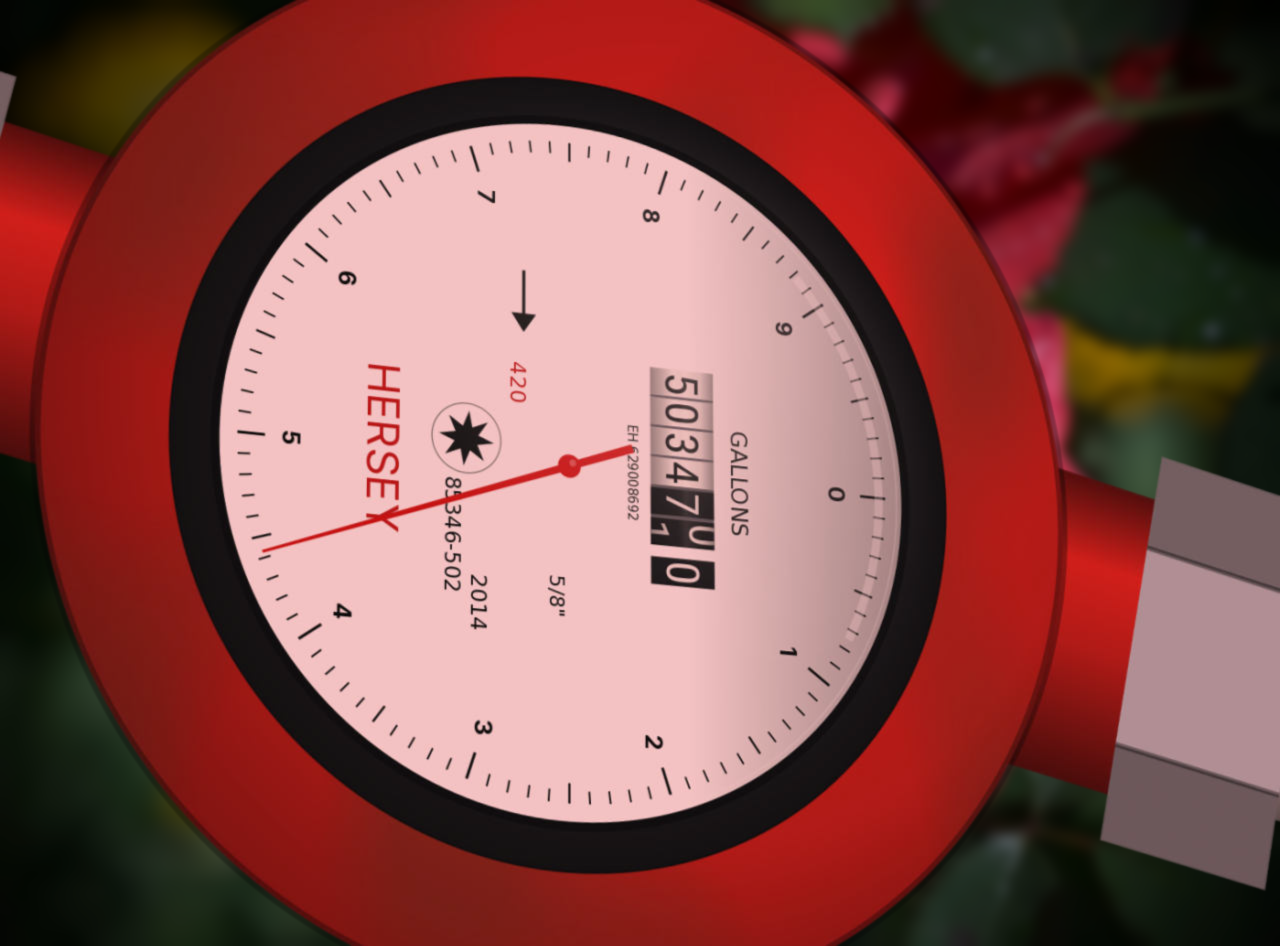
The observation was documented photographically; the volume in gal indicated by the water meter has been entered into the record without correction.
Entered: 5034704.4 gal
